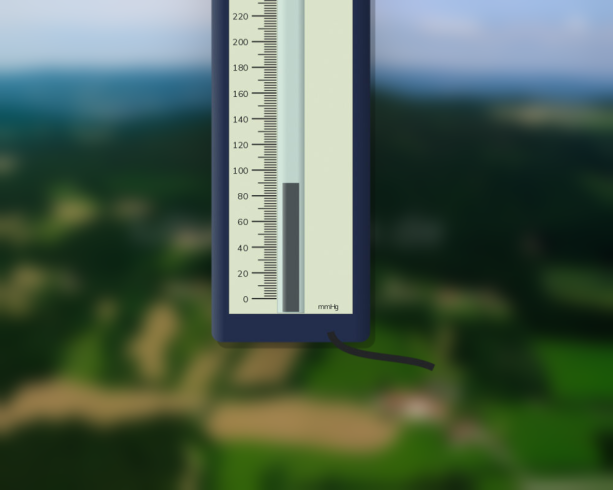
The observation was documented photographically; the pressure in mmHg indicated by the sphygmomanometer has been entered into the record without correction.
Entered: 90 mmHg
